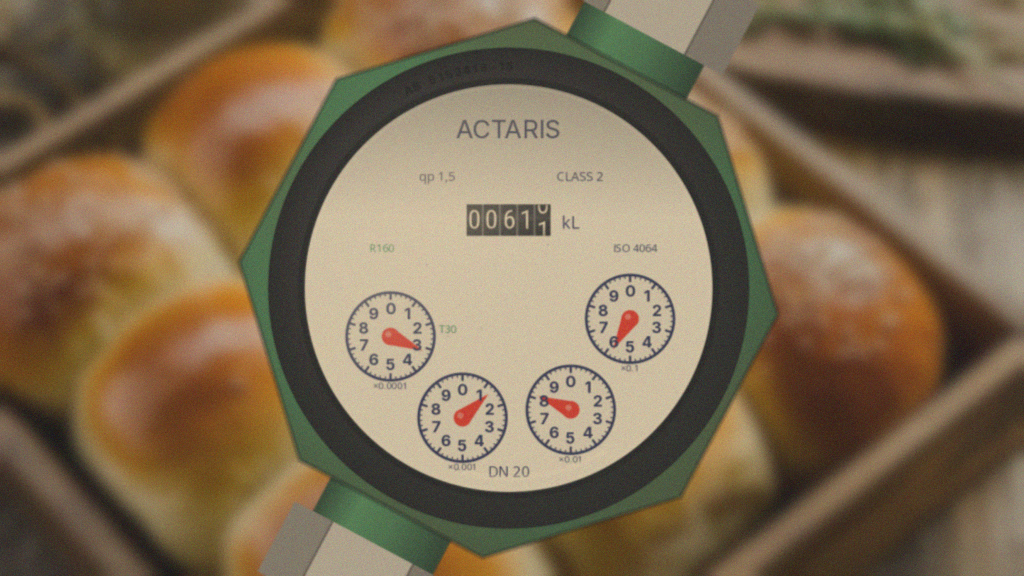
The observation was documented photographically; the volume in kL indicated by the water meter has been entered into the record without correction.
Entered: 610.5813 kL
